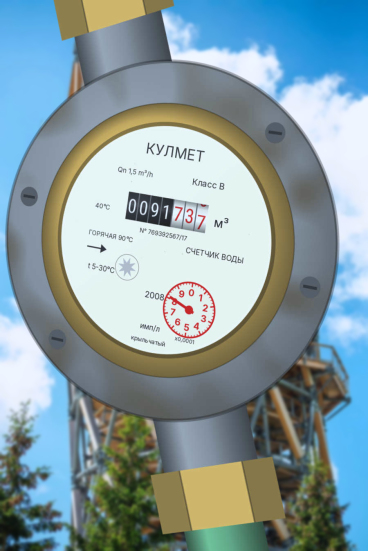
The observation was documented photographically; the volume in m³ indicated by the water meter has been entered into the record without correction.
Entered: 91.7368 m³
